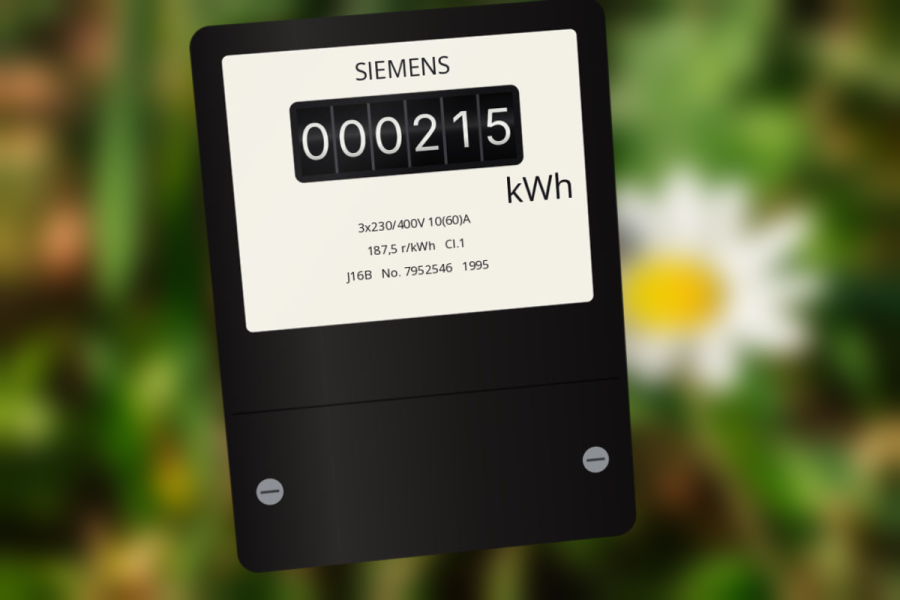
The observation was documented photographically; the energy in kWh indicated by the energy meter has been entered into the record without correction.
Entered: 215 kWh
